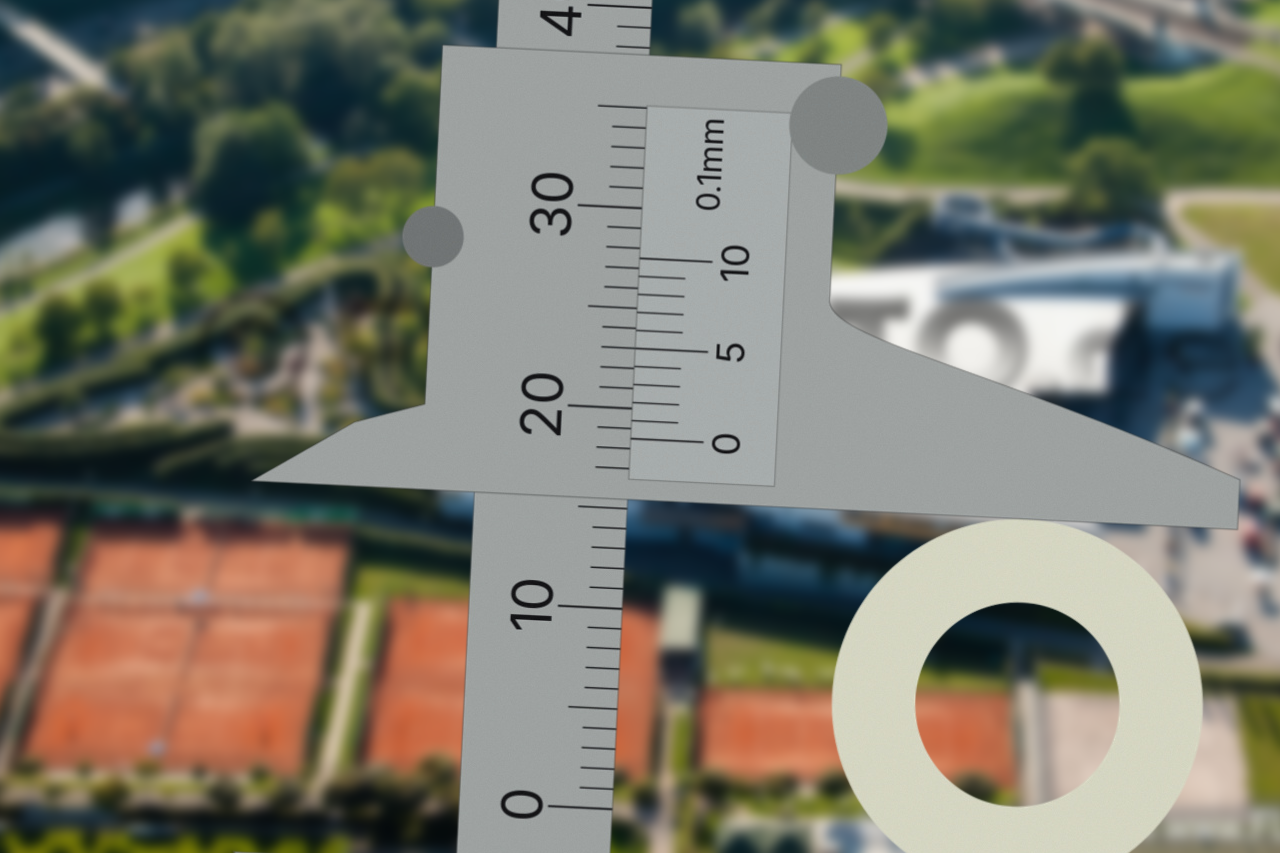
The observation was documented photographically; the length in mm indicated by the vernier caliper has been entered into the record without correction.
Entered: 18.5 mm
